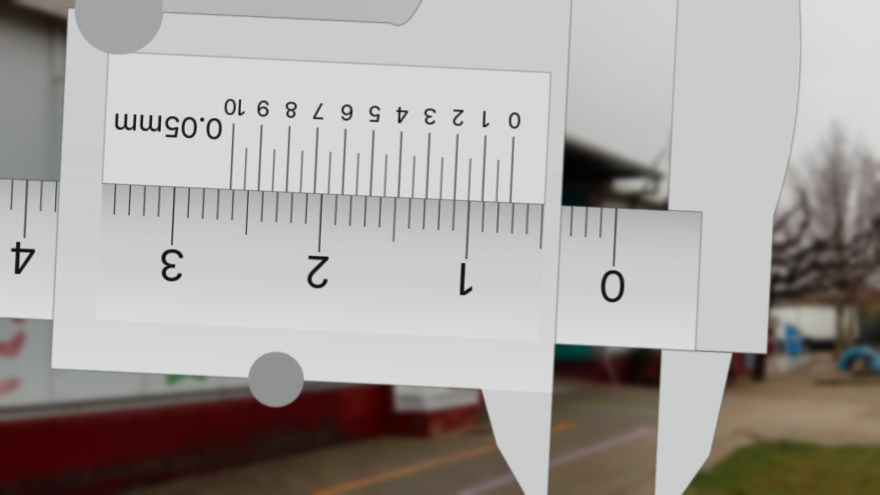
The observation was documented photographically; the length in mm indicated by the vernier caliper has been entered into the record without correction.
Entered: 7.2 mm
